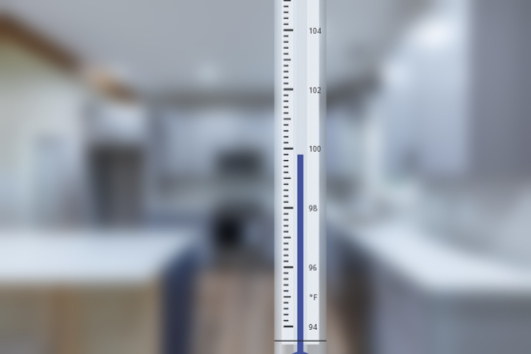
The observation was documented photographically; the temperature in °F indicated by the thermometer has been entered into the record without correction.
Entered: 99.8 °F
